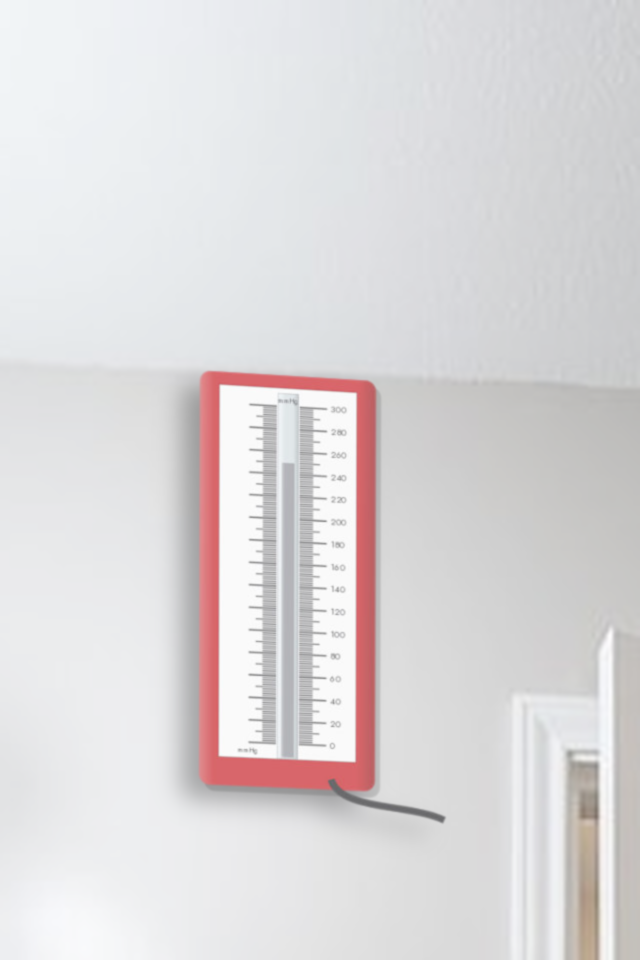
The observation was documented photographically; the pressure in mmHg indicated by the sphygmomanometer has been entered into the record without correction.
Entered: 250 mmHg
